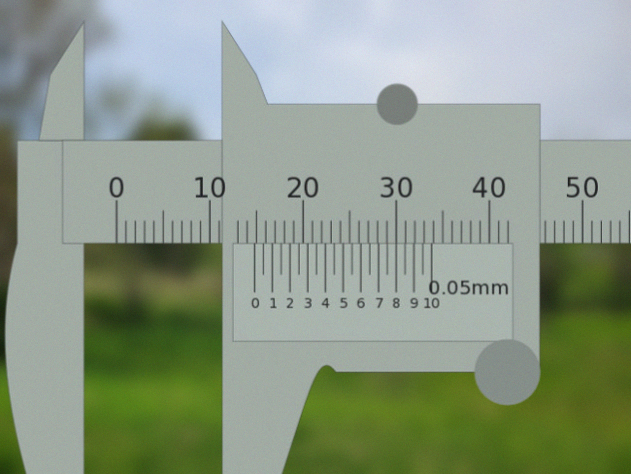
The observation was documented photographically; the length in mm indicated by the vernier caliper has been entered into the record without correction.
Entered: 14.8 mm
